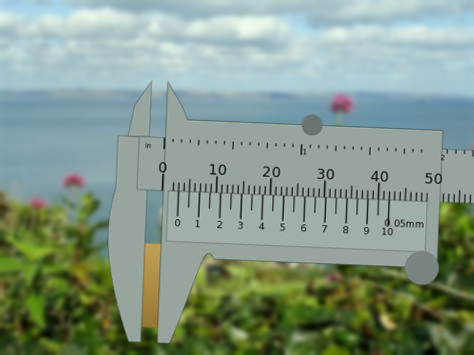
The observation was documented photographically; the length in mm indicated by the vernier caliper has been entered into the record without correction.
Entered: 3.0 mm
